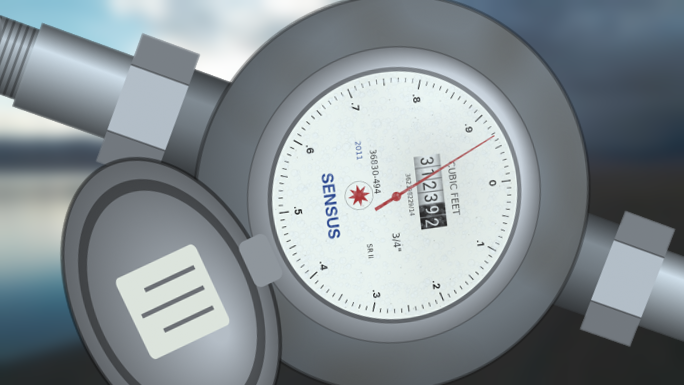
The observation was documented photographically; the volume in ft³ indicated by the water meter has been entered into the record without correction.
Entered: 312391.93 ft³
